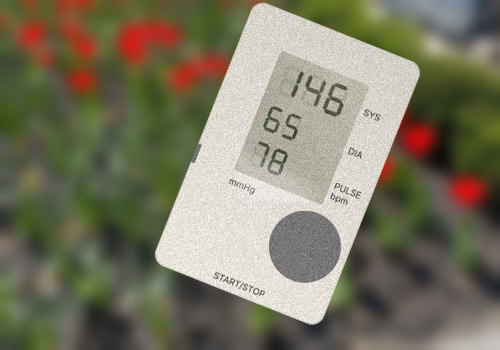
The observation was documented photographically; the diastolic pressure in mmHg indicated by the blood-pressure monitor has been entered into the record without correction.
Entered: 65 mmHg
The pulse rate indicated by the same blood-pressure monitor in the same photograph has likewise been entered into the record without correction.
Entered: 78 bpm
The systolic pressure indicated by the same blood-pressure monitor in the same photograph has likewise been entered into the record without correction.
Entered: 146 mmHg
